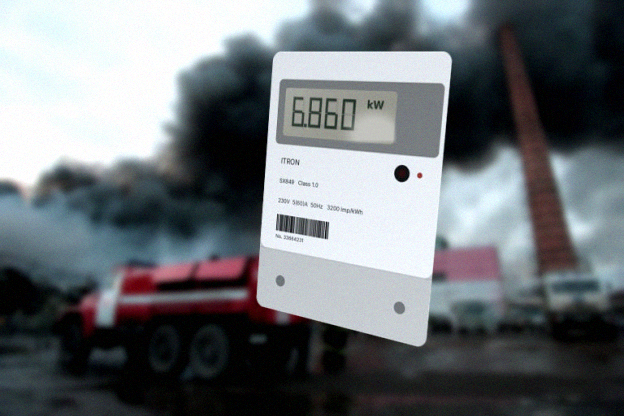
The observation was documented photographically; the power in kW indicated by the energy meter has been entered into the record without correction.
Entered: 6.860 kW
